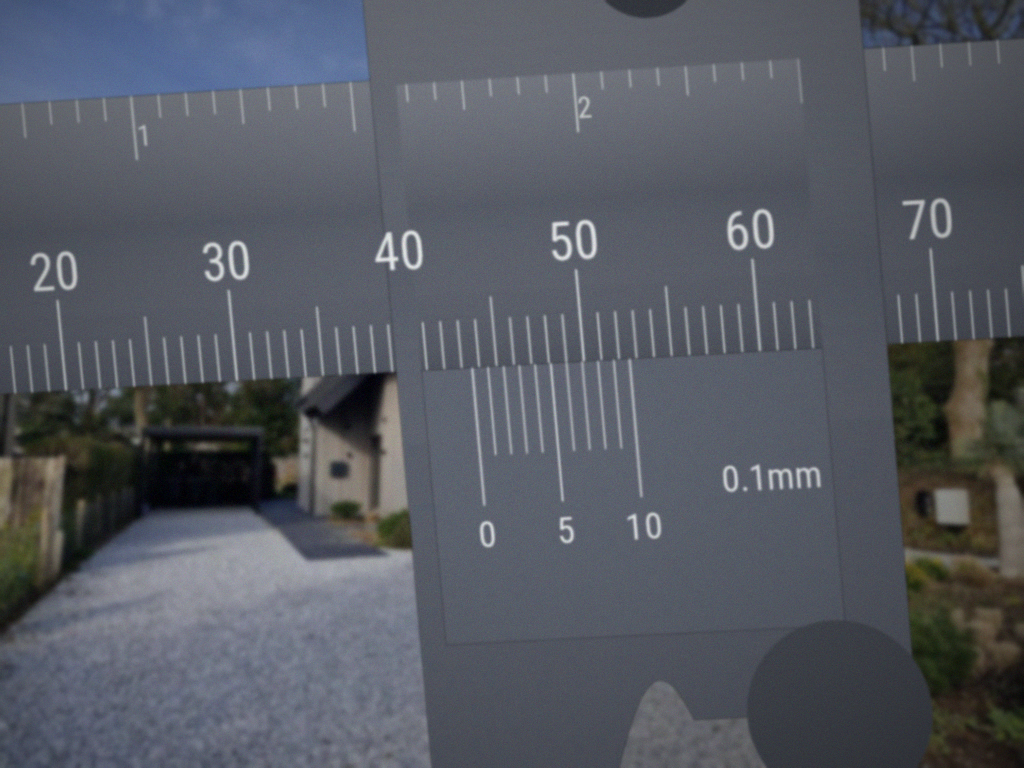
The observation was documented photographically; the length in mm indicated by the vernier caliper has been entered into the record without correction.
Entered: 43.6 mm
